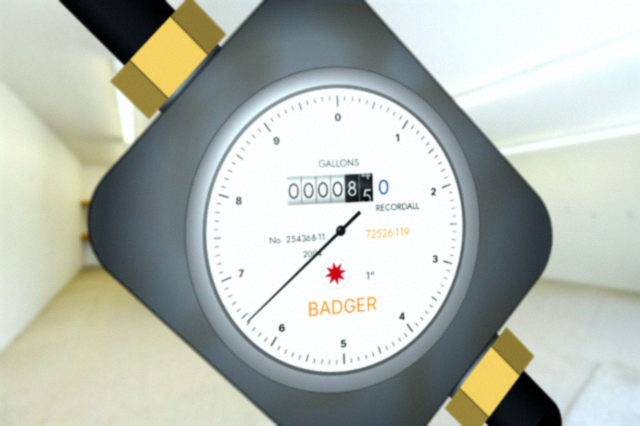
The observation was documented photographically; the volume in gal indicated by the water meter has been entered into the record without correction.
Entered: 846.4 gal
